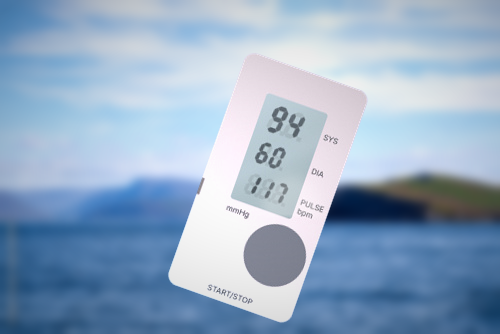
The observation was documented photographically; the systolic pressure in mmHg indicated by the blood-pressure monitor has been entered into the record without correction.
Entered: 94 mmHg
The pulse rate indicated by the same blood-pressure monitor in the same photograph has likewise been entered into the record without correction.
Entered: 117 bpm
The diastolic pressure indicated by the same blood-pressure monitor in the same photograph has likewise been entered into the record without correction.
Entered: 60 mmHg
